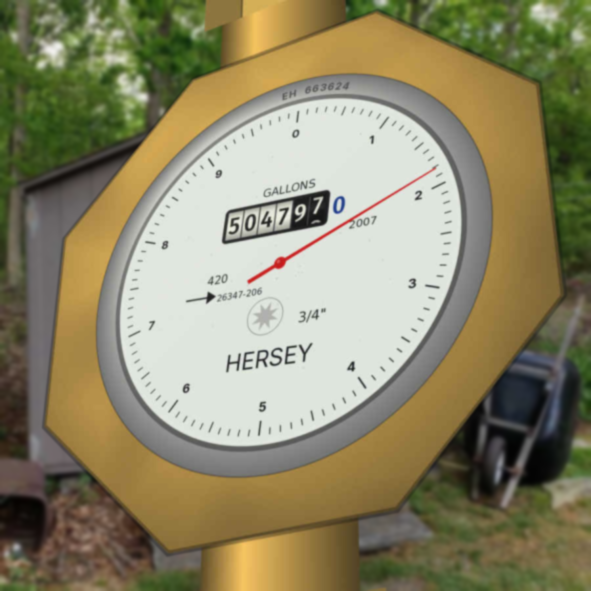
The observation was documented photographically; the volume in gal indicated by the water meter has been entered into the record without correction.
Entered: 5047971.8 gal
